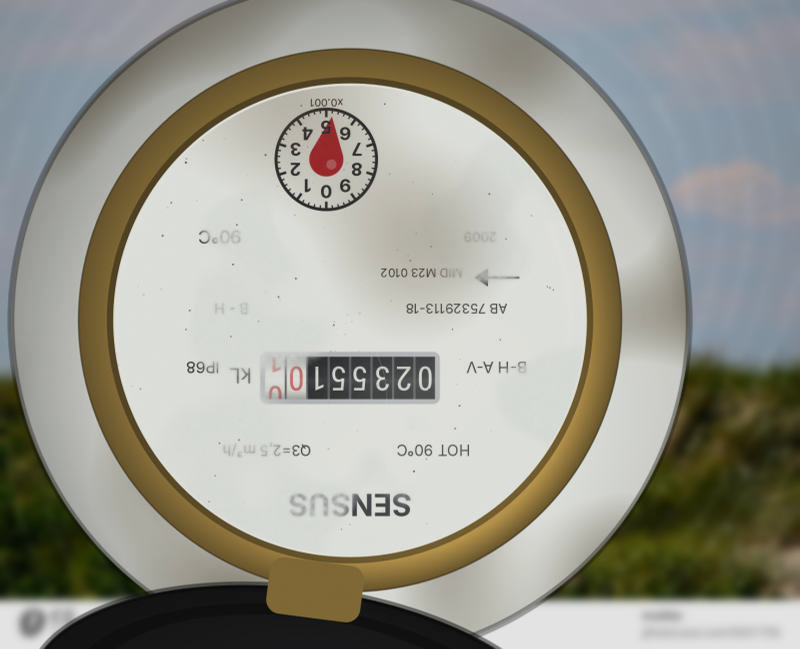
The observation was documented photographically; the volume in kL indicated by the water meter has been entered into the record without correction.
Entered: 23551.005 kL
